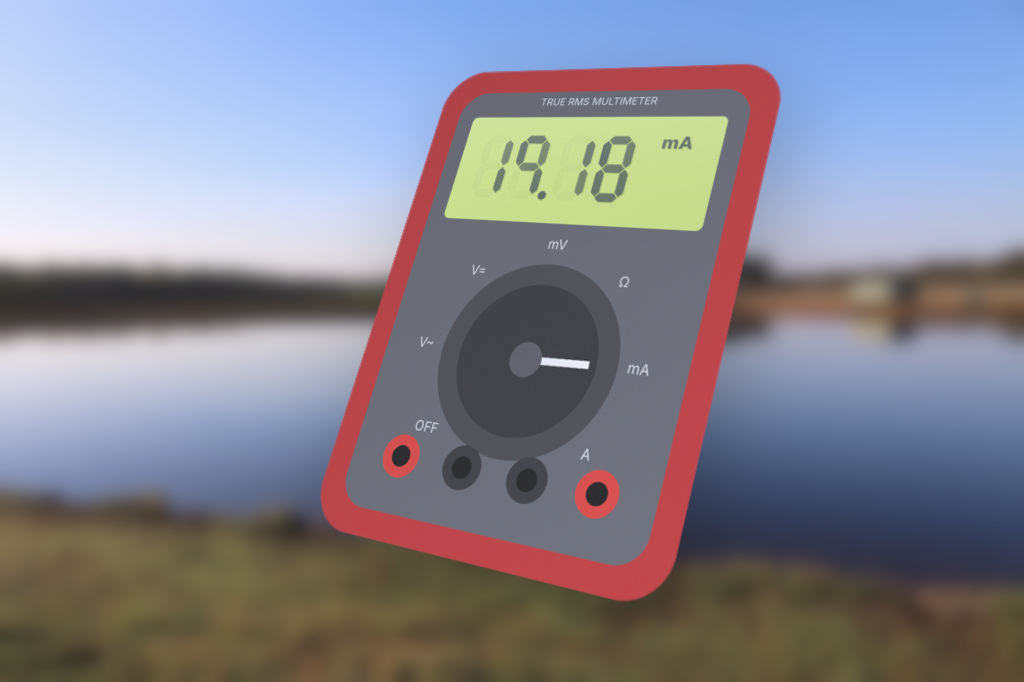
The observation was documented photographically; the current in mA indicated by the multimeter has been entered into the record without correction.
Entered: 19.18 mA
